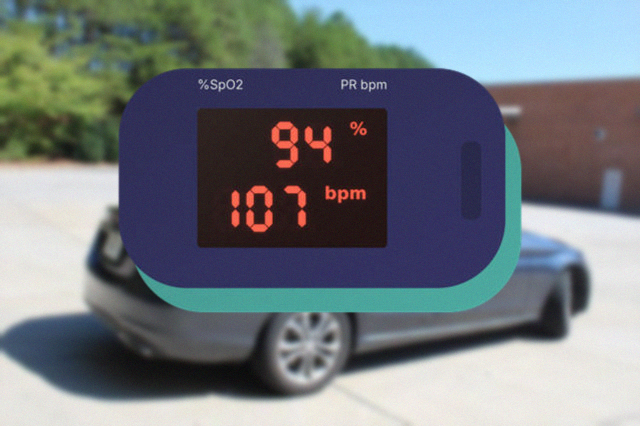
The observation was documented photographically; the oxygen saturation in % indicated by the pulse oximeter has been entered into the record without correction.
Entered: 94 %
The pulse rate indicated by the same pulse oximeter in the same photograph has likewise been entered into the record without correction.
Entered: 107 bpm
